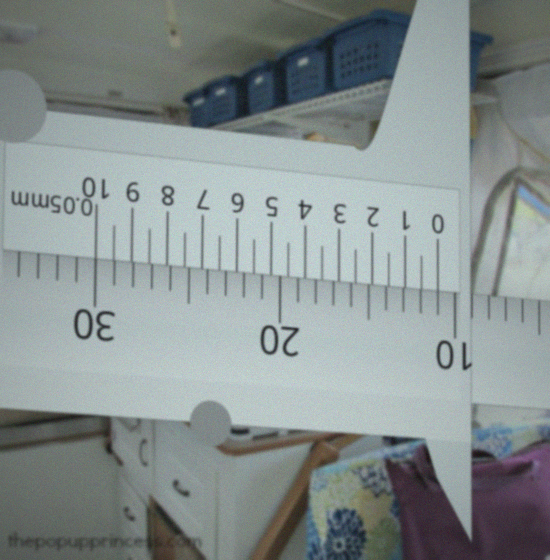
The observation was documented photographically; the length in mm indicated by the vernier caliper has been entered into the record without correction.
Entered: 11.0 mm
